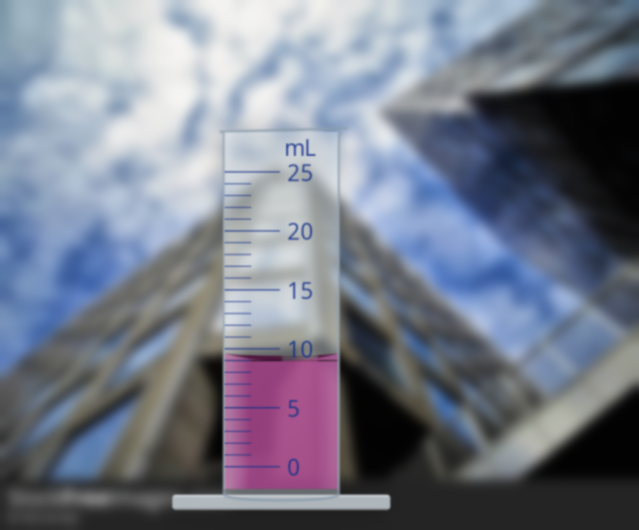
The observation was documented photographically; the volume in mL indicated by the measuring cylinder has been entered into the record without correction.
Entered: 9 mL
